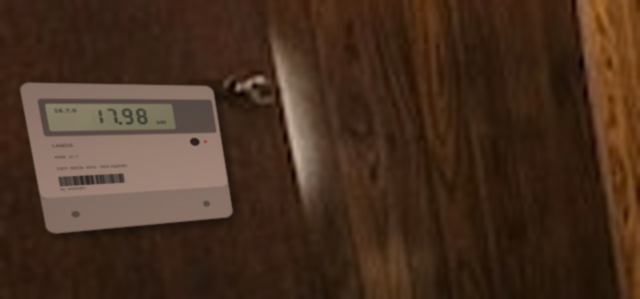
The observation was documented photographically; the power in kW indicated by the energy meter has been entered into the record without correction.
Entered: 17.98 kW
